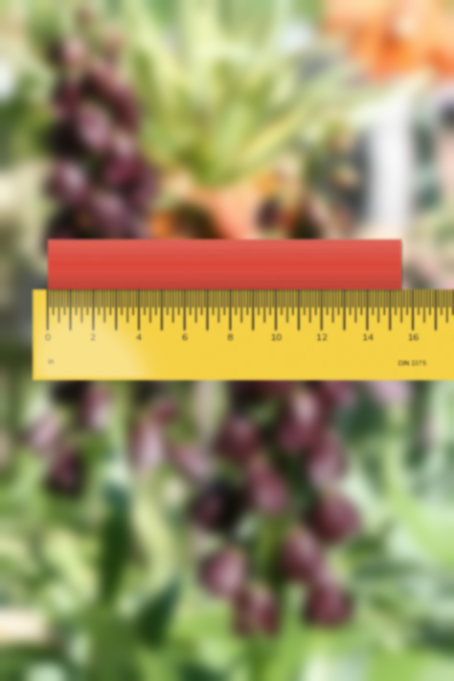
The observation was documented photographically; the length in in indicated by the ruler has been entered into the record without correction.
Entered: 15.5 in
